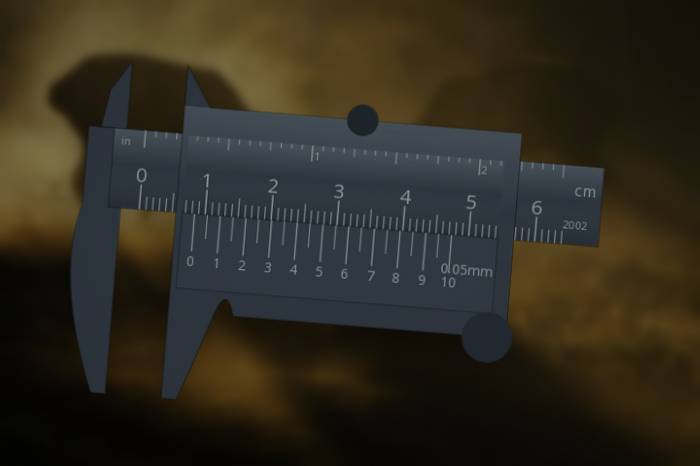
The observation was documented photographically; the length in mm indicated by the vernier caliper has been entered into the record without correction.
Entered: 8.4 mm
